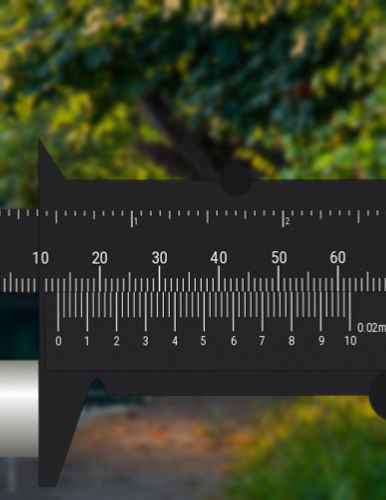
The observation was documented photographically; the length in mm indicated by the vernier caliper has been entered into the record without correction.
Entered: 13.0 mm
